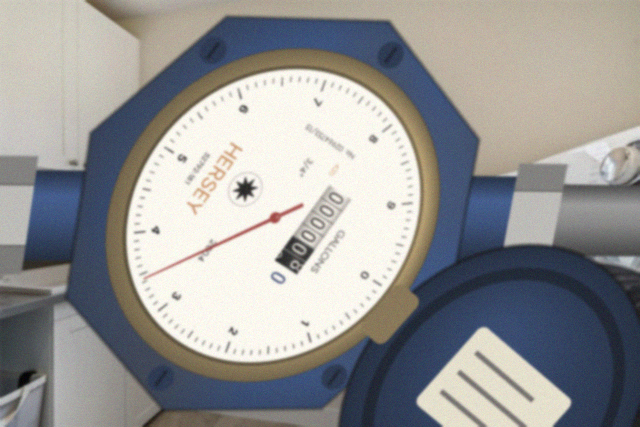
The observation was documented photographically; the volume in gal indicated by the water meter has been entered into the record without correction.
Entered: 83.4 gal
